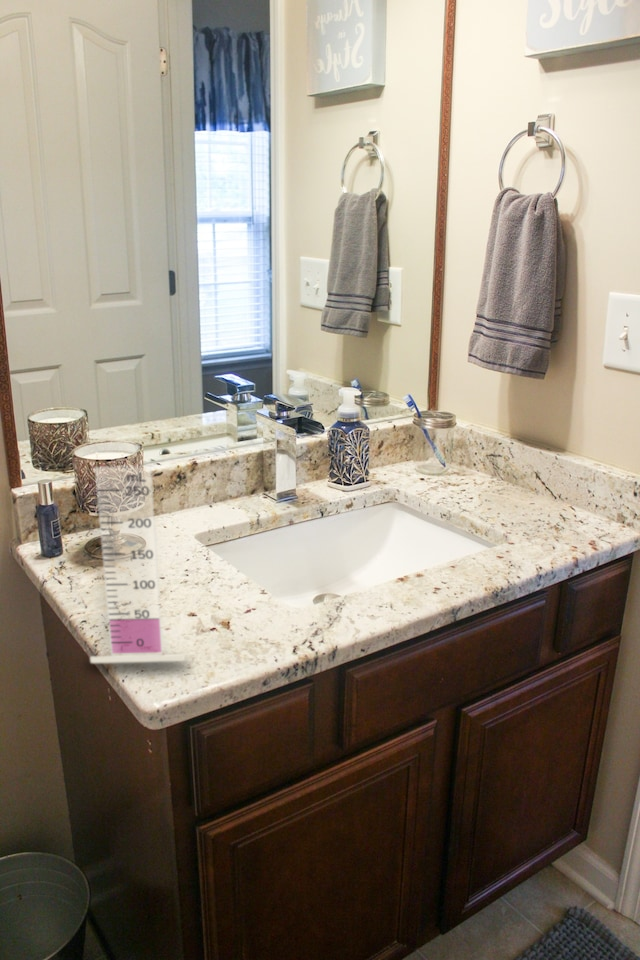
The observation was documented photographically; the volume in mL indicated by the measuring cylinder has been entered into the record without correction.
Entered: 40 mL
